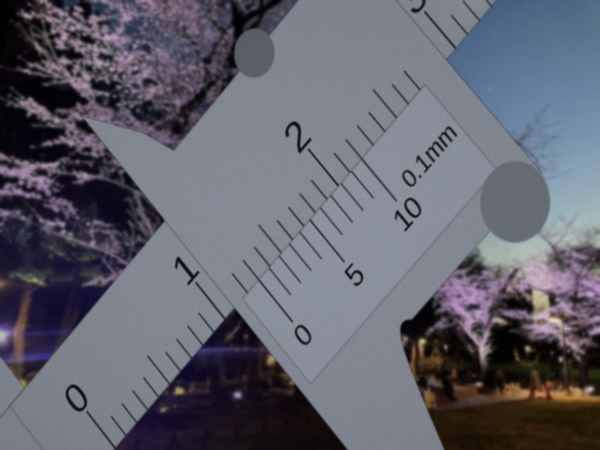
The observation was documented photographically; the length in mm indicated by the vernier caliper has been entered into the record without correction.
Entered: 13.0 mm
